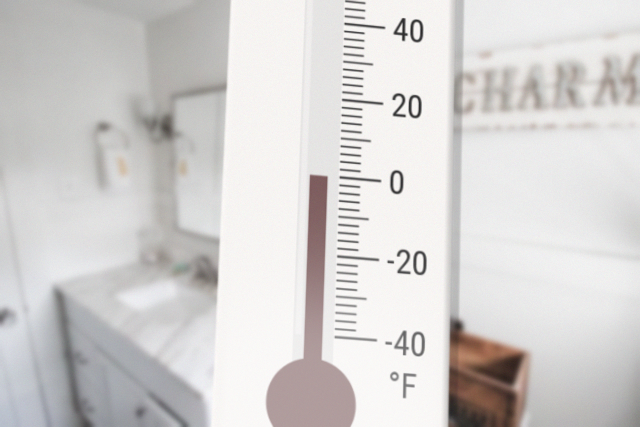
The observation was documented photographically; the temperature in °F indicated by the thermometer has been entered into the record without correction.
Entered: 0 °F
